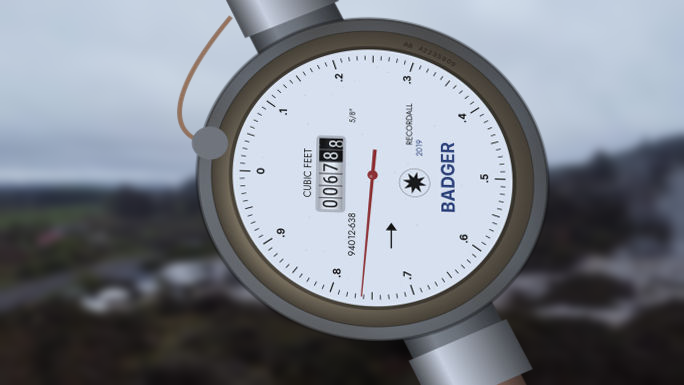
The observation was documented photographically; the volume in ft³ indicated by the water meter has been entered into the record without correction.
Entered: 6787.76 ft³
